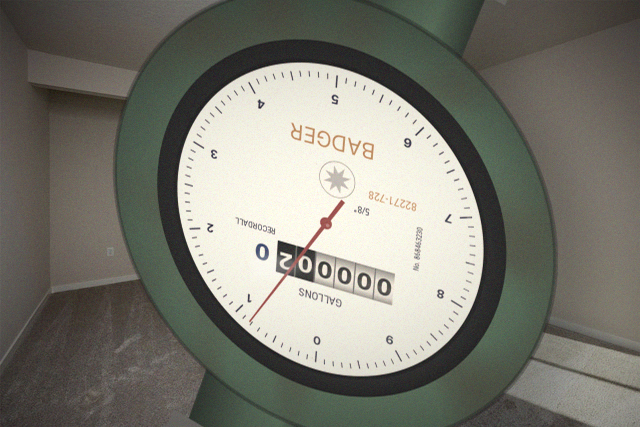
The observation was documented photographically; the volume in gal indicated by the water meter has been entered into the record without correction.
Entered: 20.8 gal
